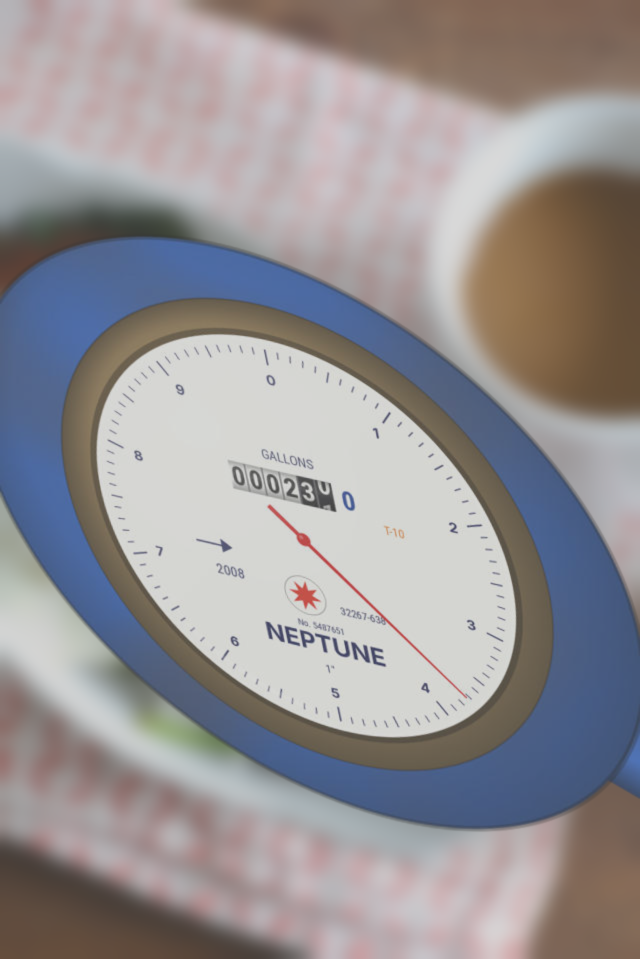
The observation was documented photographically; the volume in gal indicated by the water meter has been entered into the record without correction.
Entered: 2303.7 gal
